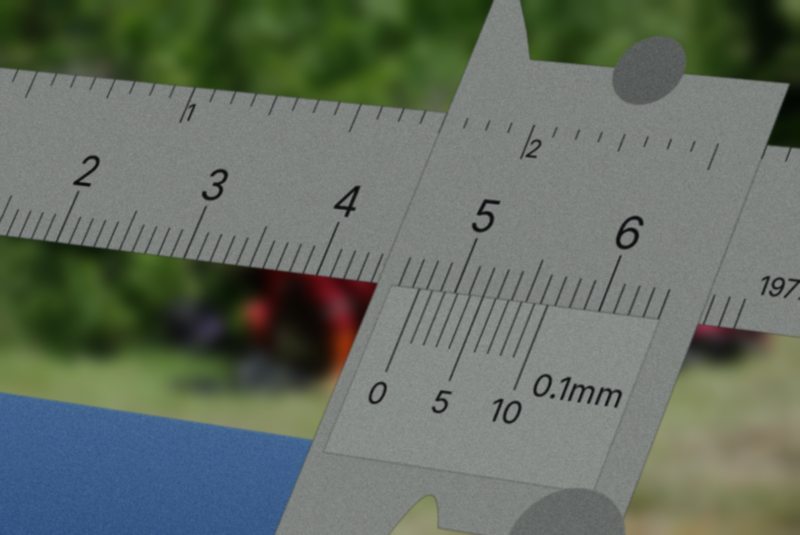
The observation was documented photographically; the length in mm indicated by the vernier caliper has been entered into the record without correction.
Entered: 47.5 mm
